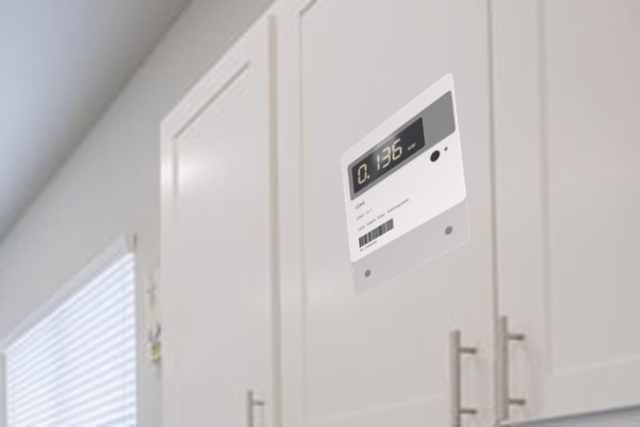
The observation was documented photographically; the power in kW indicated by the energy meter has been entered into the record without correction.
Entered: 0.136 kW
